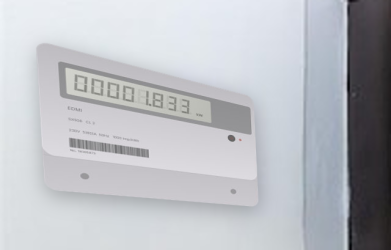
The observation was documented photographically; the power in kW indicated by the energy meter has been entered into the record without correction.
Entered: 1.833 kW
